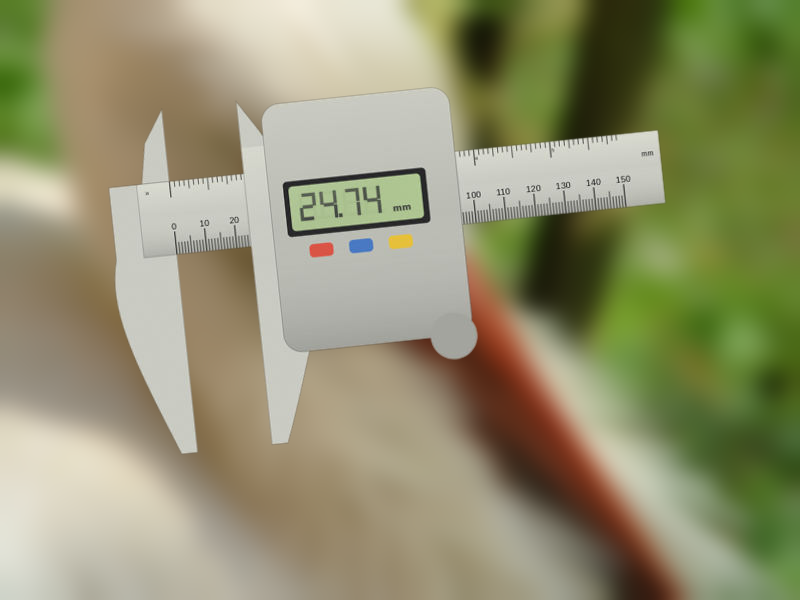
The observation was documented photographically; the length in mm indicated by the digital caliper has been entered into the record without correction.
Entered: 24.74 mm
